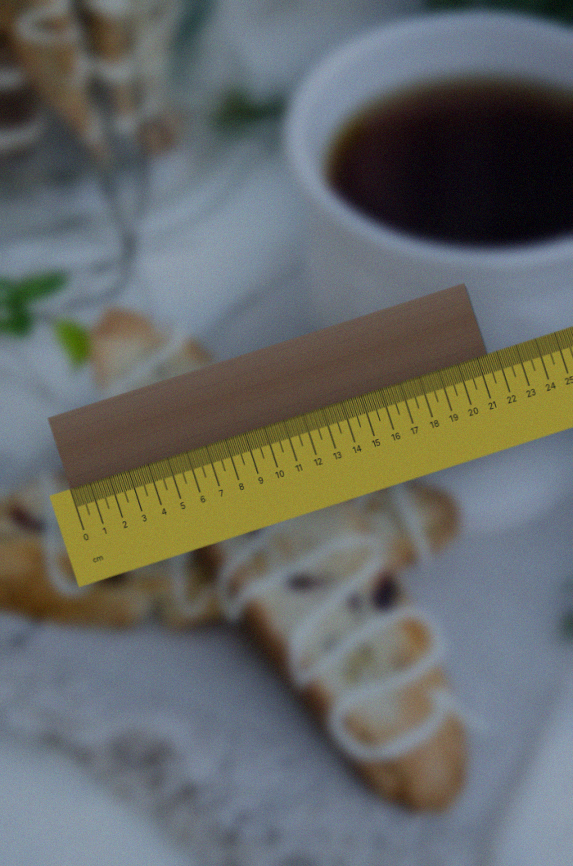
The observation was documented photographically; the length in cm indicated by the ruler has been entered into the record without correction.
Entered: 21.5 cm
